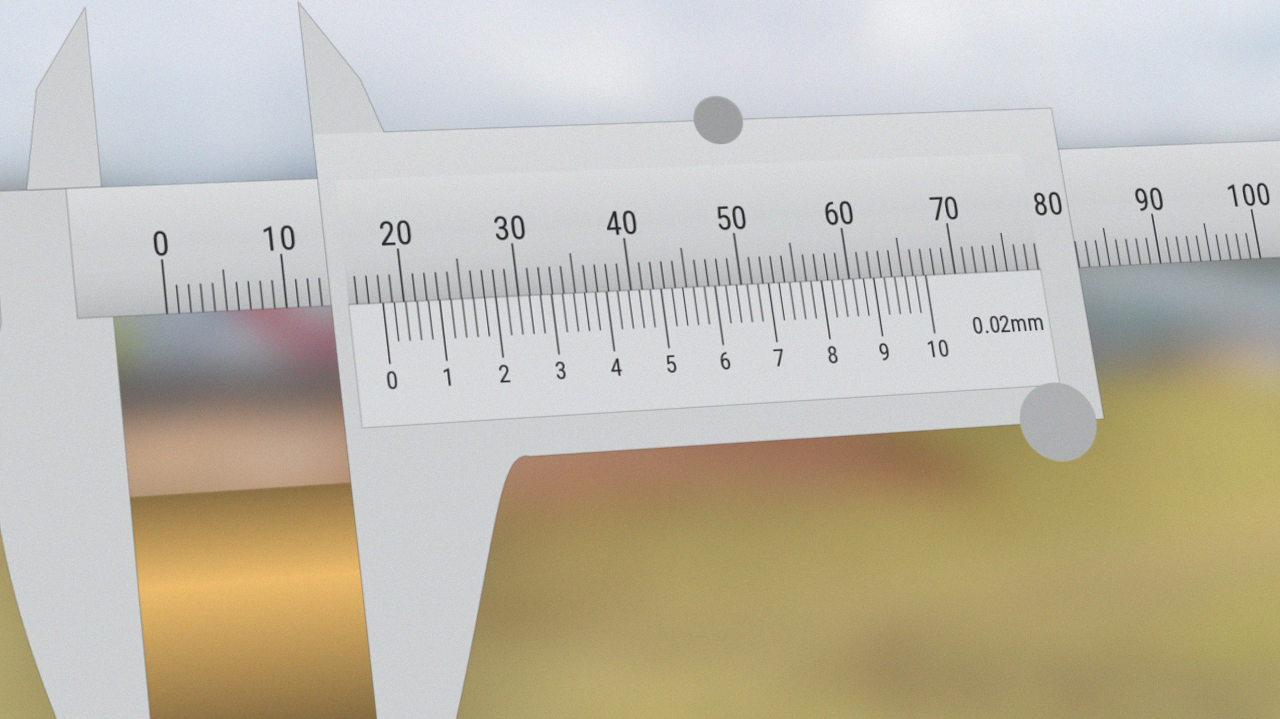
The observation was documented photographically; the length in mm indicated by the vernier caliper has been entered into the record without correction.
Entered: 18.2 mm
